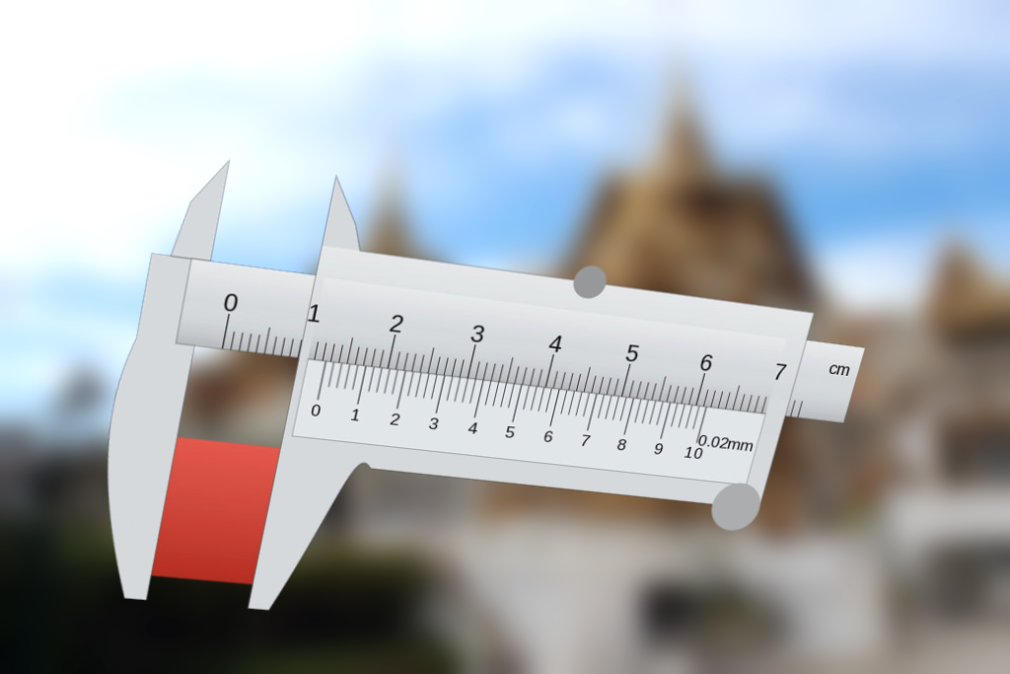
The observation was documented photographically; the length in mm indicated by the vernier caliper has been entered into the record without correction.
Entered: 12.4 mm
